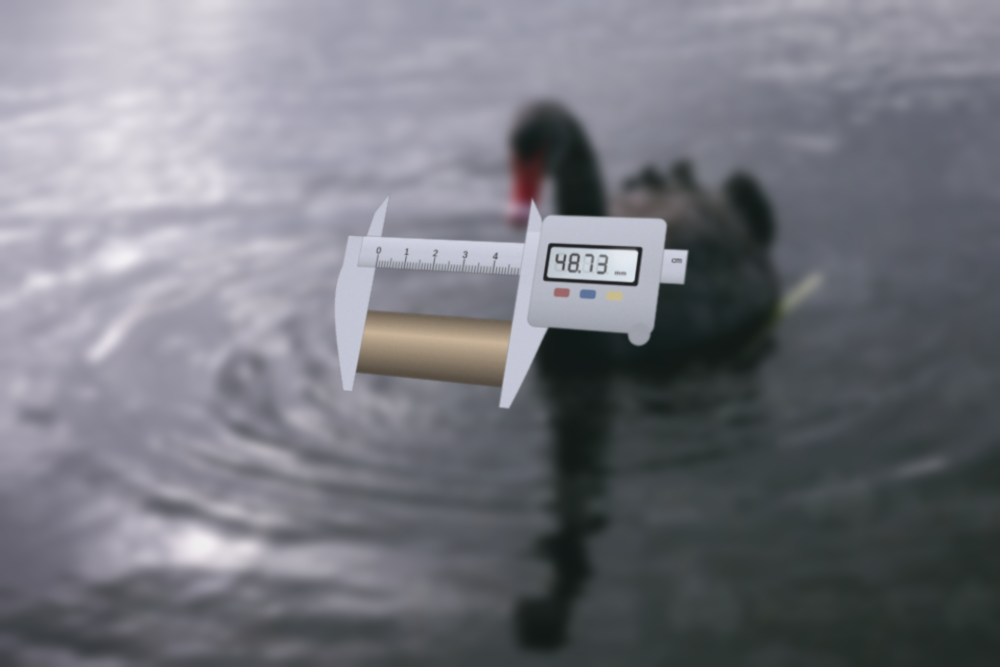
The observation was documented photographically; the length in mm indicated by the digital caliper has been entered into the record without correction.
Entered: 48.73 mm
